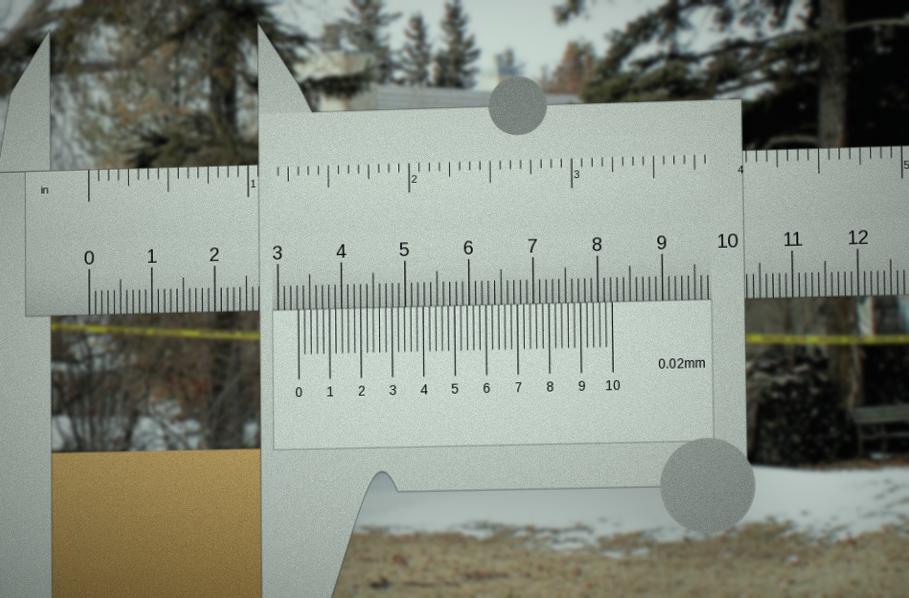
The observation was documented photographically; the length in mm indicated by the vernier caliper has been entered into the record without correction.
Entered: 33.2 mm
